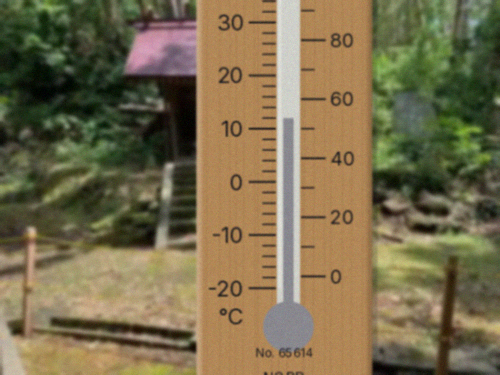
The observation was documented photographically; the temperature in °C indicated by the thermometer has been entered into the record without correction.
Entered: 12 °C
